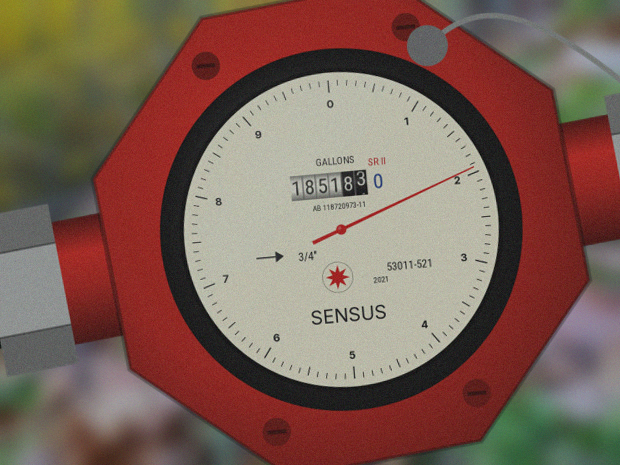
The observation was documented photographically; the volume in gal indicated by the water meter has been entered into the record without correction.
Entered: 1851831.9 gal
